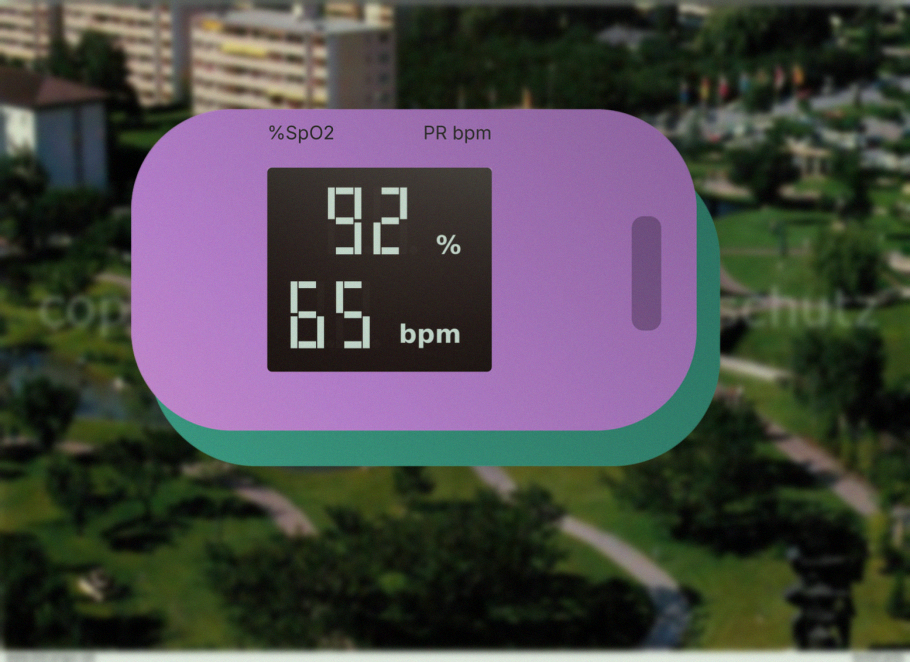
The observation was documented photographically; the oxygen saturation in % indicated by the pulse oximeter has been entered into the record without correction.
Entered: 92 %
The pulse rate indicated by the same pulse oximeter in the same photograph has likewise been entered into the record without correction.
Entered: 65 bpm
